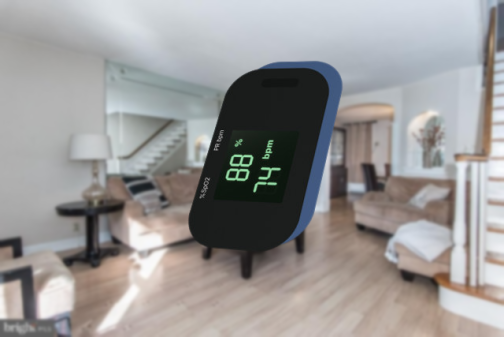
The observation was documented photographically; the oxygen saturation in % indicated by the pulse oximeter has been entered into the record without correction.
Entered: 88 %
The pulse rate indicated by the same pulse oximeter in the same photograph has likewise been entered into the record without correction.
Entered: 74 bpm
